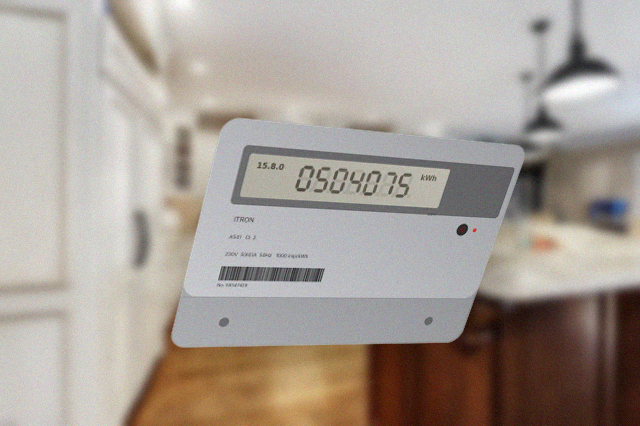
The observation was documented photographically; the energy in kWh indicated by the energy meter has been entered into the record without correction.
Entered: 504075 kWh
